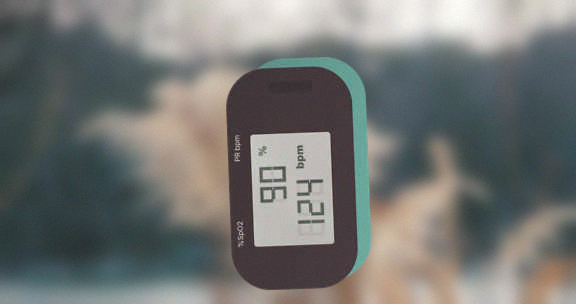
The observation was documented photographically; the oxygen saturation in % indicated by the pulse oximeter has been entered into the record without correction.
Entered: 90 %
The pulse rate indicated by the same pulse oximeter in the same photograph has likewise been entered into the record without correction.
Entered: 124 bpm
